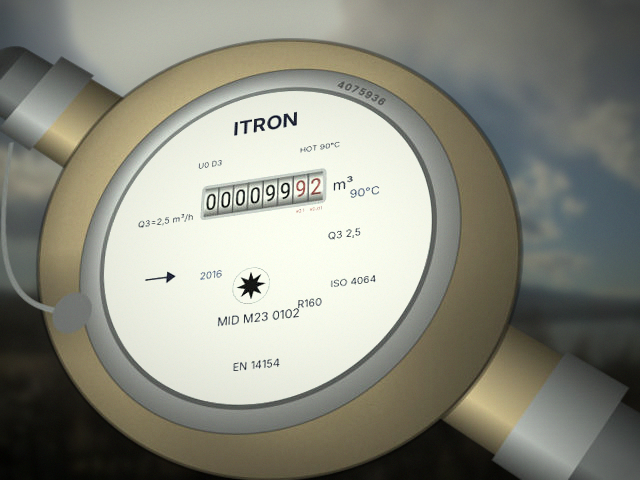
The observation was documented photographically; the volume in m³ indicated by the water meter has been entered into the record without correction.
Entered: 99.92 m³
